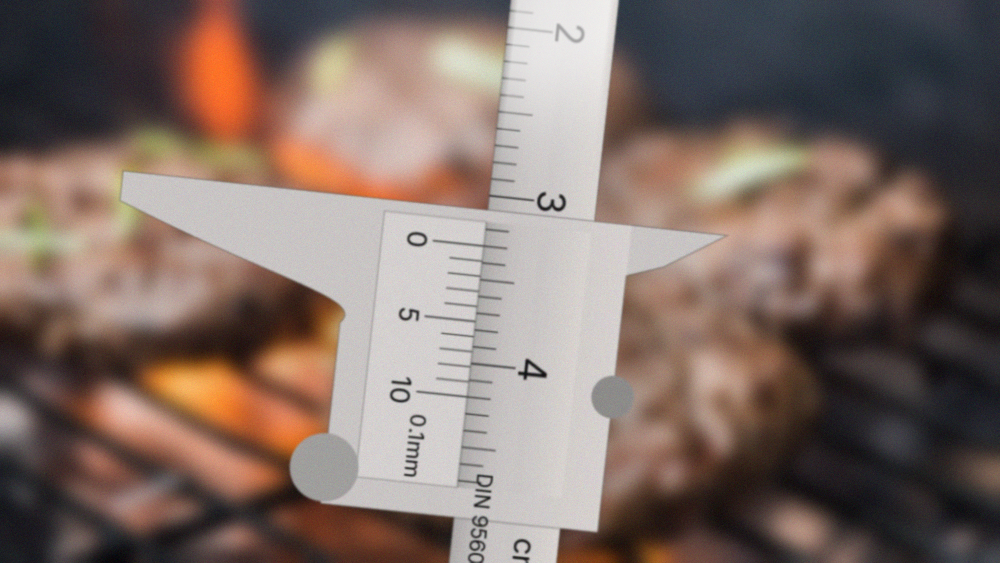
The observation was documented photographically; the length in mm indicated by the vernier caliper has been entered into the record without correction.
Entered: 33.0 mm
